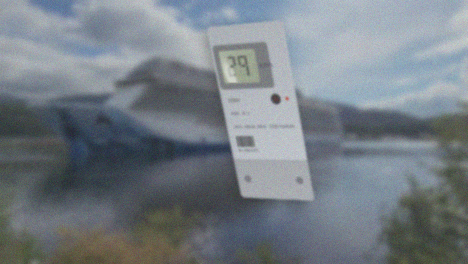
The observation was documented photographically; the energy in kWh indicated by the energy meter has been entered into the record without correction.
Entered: 29 kWh
